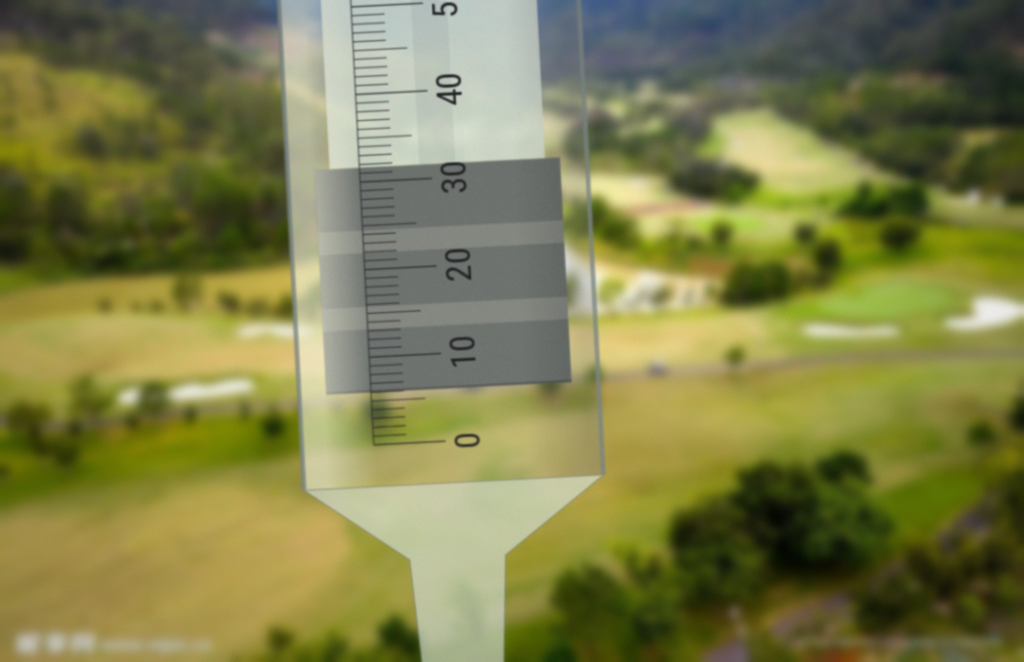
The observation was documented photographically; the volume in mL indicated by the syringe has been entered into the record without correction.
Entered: 6 mL
